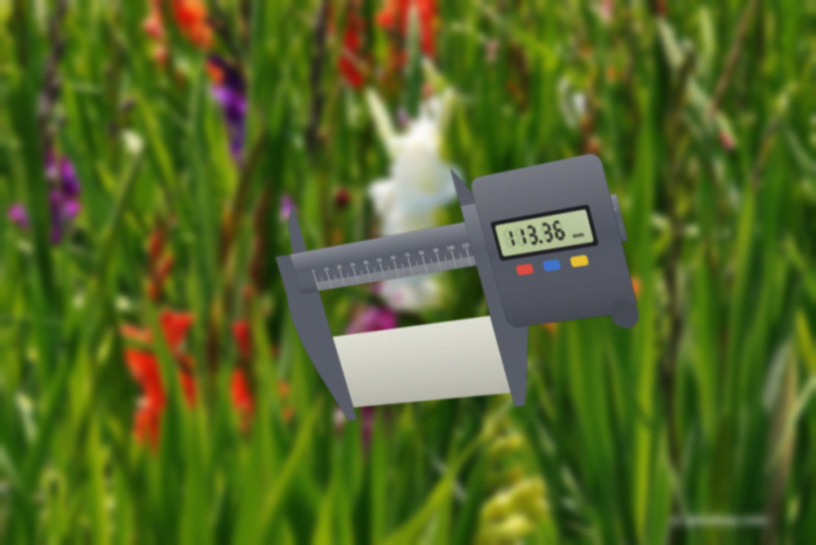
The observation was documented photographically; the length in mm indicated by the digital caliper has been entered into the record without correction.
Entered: 113.36 mm
